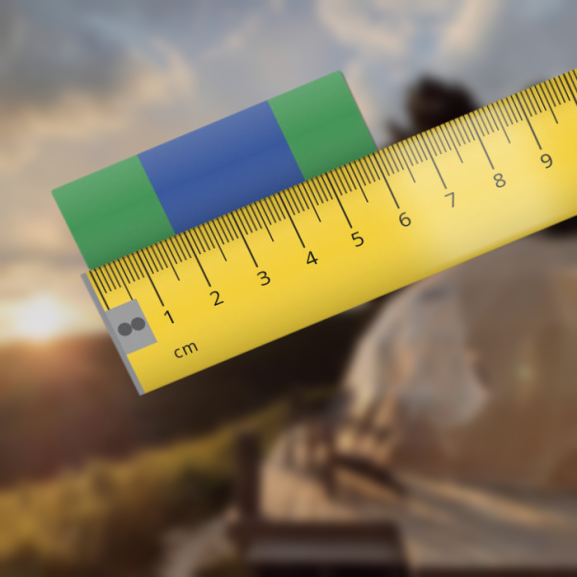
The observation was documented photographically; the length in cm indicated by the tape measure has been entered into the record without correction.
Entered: 6.1 cm
